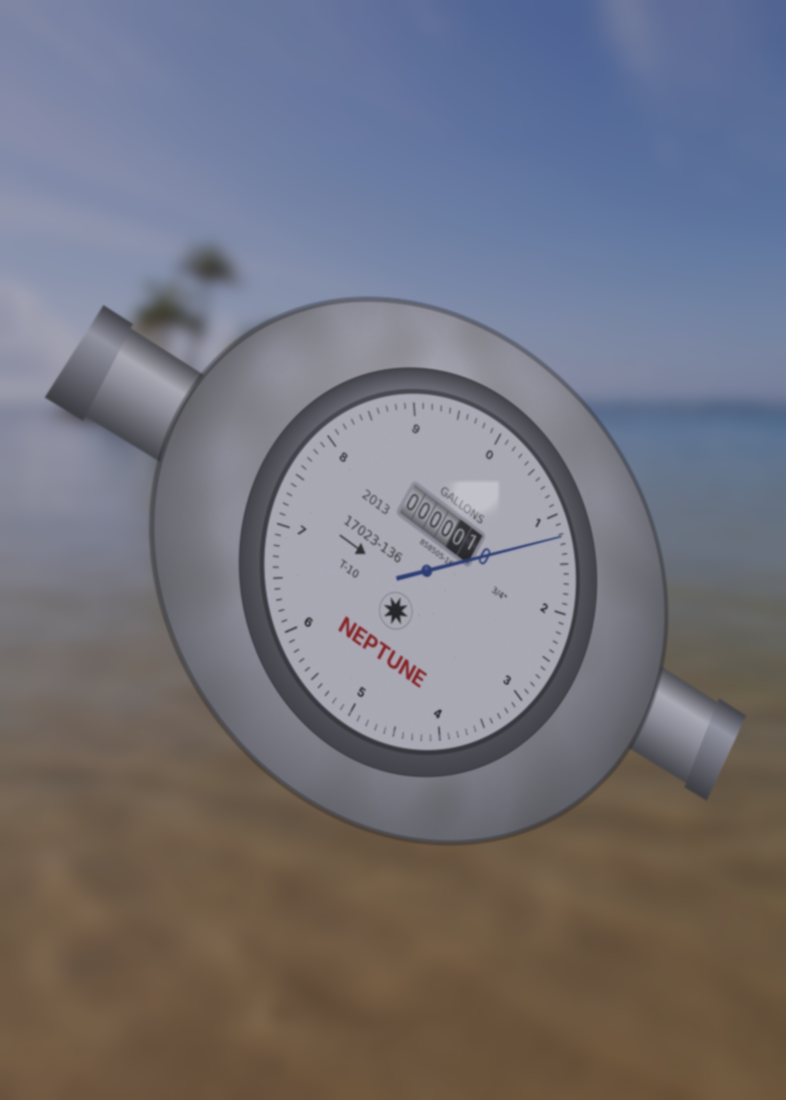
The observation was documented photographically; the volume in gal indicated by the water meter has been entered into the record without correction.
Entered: 11.2 gal
